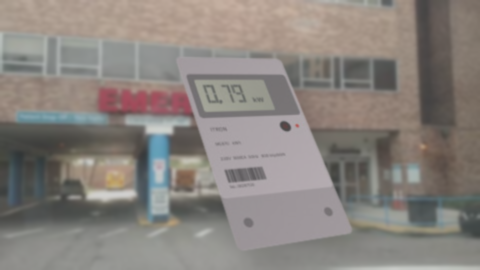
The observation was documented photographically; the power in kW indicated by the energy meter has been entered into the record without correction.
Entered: 0.79 kW
